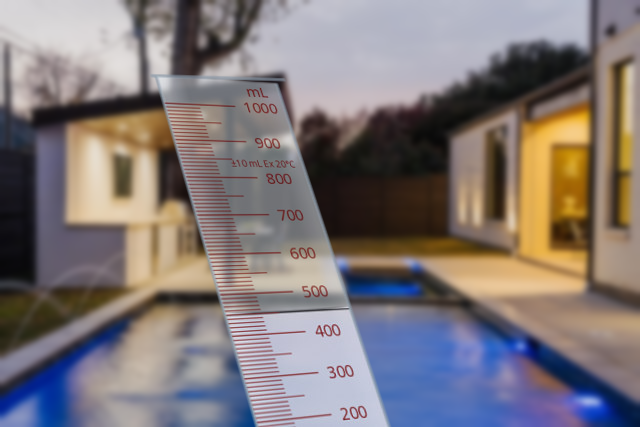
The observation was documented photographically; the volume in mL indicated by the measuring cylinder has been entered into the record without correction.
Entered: 450 mL
